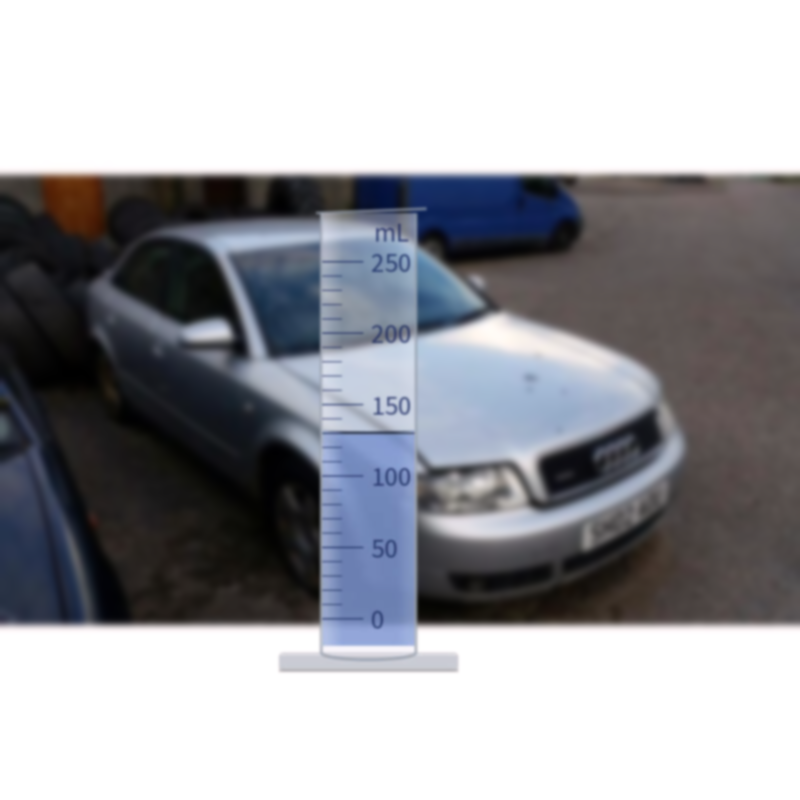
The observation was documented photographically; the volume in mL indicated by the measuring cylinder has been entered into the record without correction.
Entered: 130 mL
